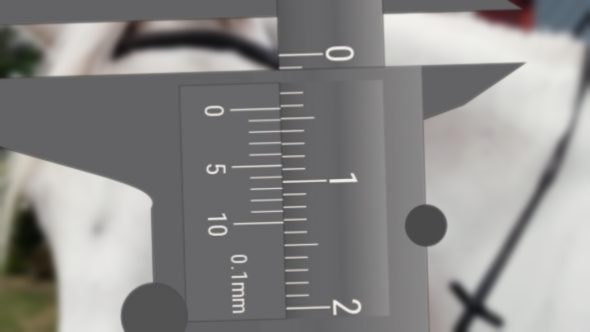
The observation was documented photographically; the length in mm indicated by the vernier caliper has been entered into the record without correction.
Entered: 4.2 mm
